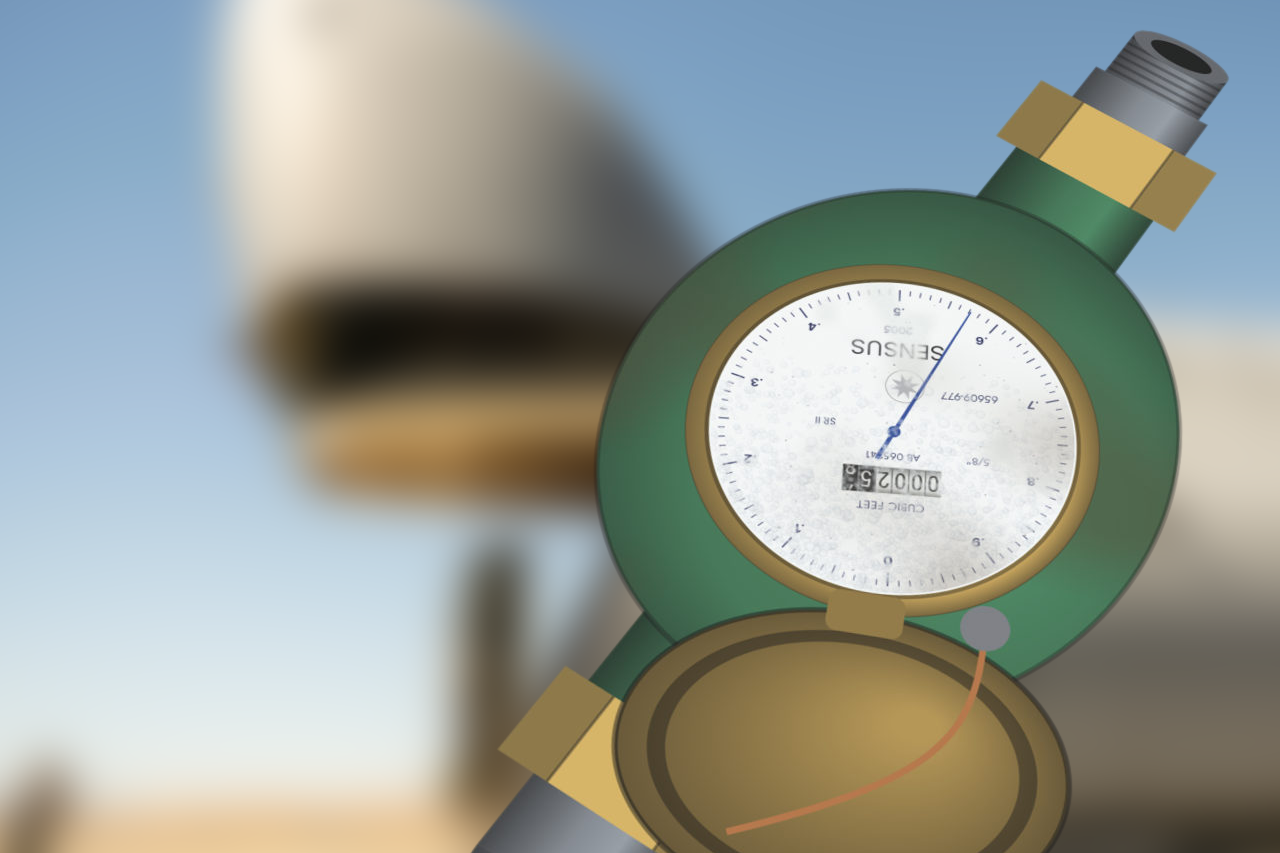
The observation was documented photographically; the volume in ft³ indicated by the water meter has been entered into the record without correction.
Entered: 257.57 ft³
